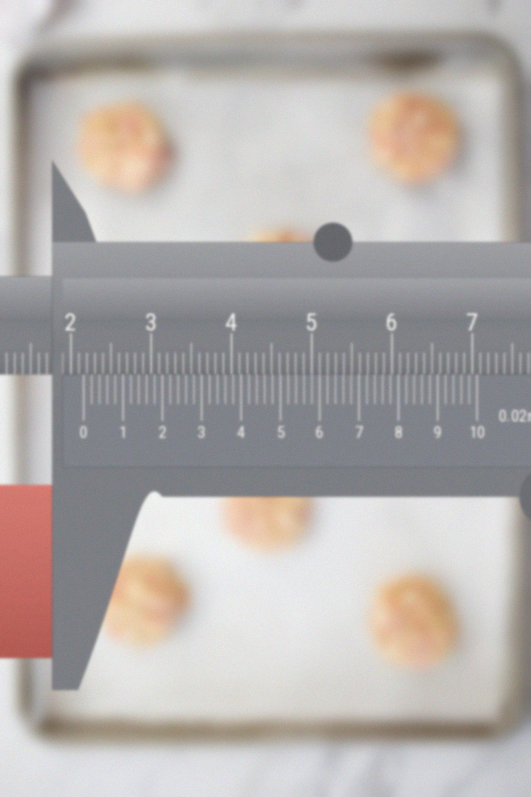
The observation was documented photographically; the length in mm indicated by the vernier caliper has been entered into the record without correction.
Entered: 21.6 mm
